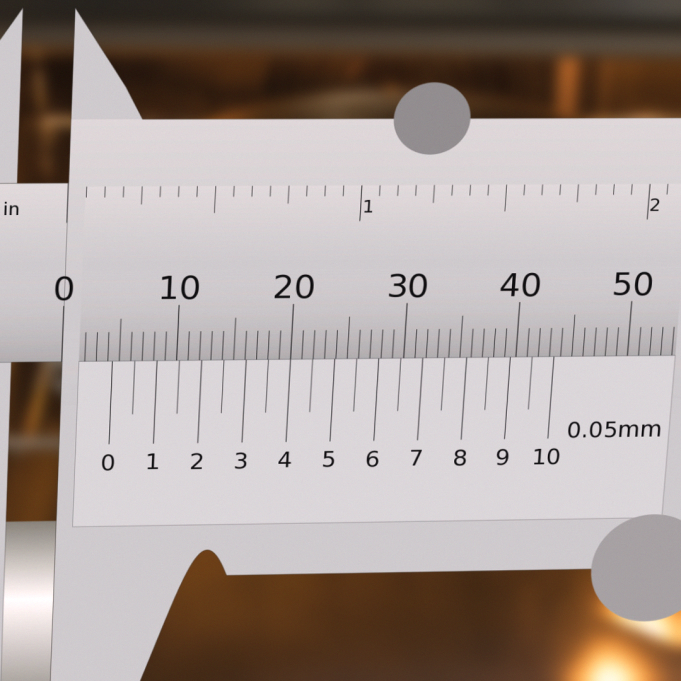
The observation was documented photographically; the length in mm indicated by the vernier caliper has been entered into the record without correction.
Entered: 4.4 mm
